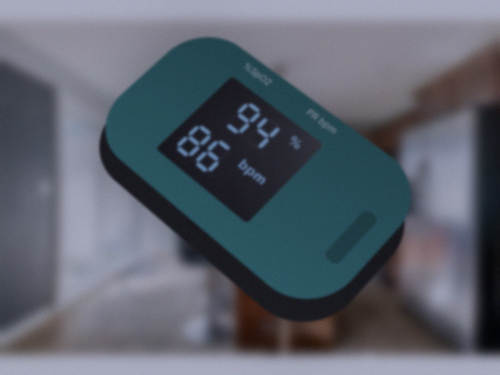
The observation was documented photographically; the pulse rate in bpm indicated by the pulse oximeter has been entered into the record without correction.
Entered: 86 bpm
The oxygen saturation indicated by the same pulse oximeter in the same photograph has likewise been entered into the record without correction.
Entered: 94 %
